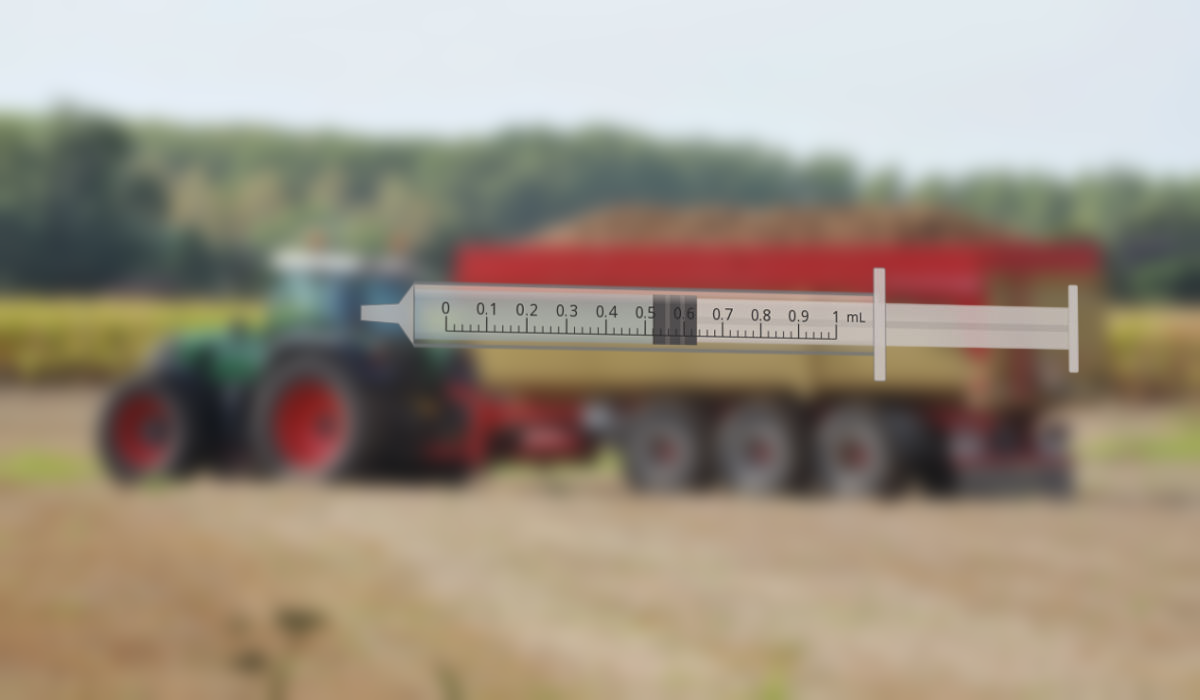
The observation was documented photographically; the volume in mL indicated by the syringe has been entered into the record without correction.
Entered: 0.52 mL
